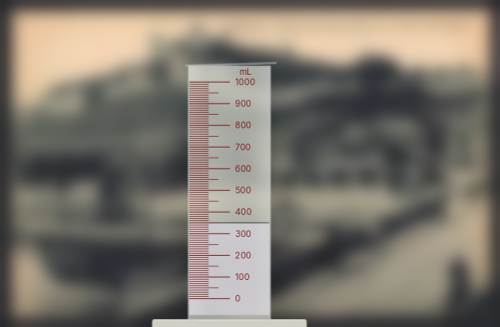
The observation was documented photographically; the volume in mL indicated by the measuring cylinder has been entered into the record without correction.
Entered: 350 mL
